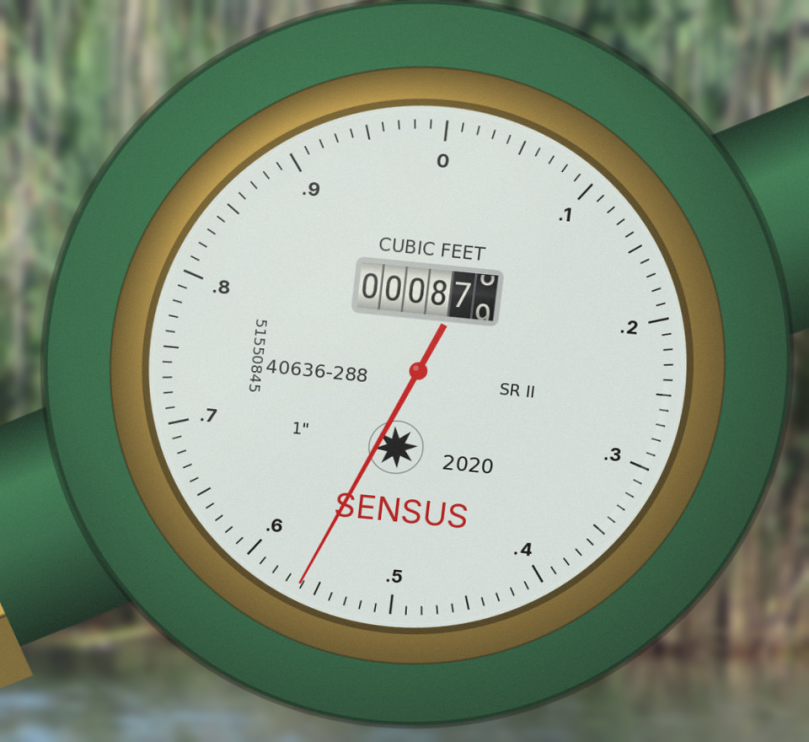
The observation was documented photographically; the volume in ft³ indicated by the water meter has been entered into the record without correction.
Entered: 878.56 ft³
